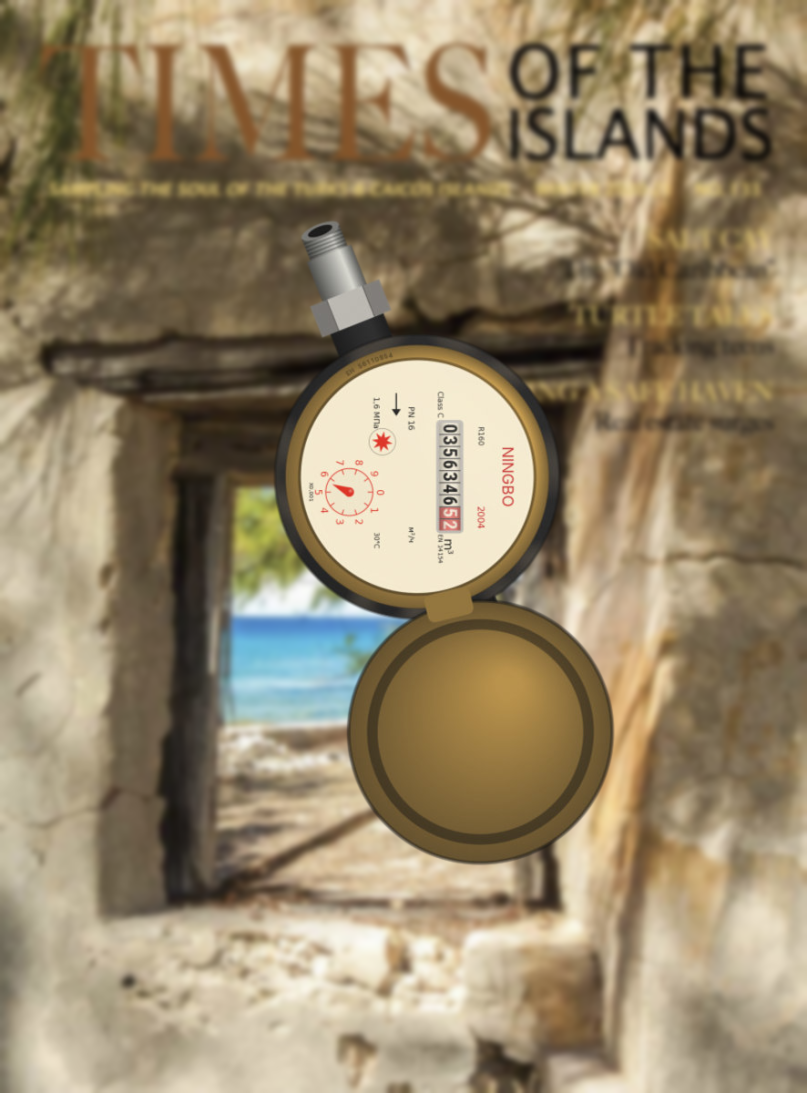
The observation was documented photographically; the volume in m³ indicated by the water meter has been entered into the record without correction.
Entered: 356346.525 m³
